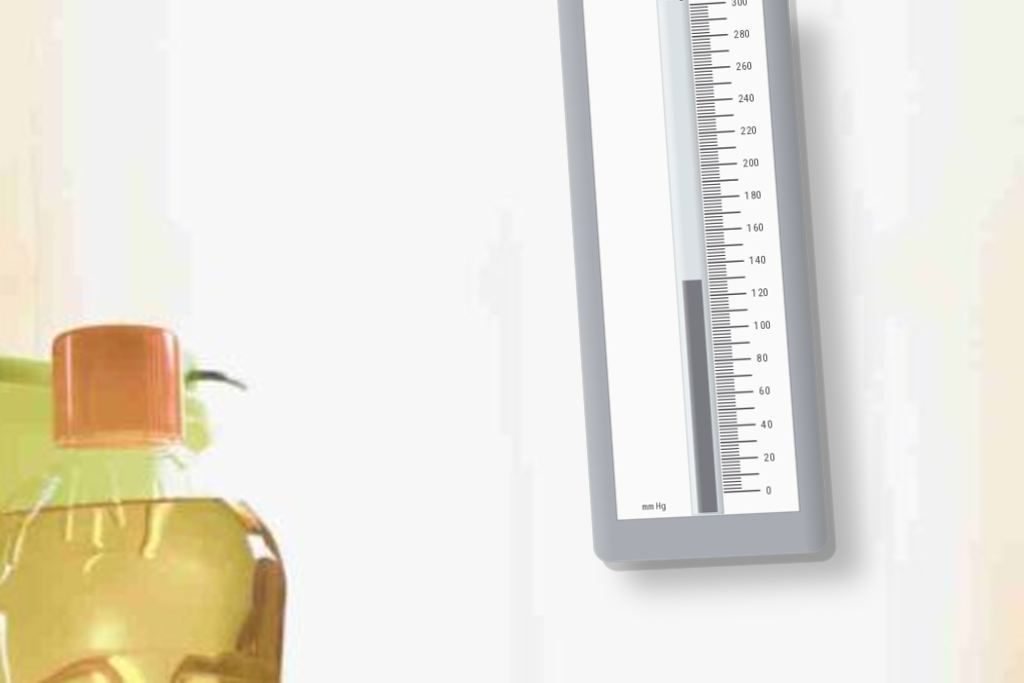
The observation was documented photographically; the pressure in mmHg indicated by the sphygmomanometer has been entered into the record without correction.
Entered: 130 mmHg
